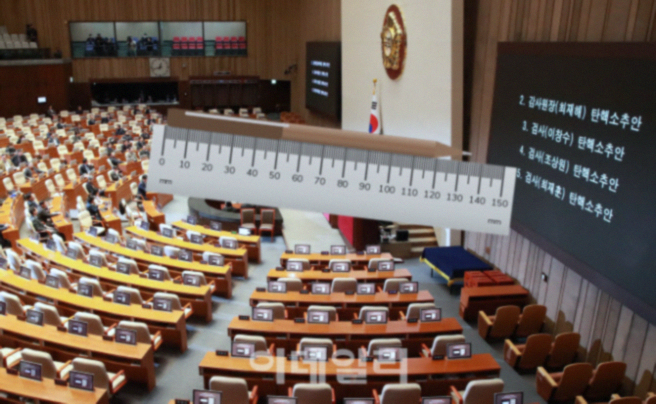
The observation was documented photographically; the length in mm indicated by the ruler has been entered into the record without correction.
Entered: 135 mm
